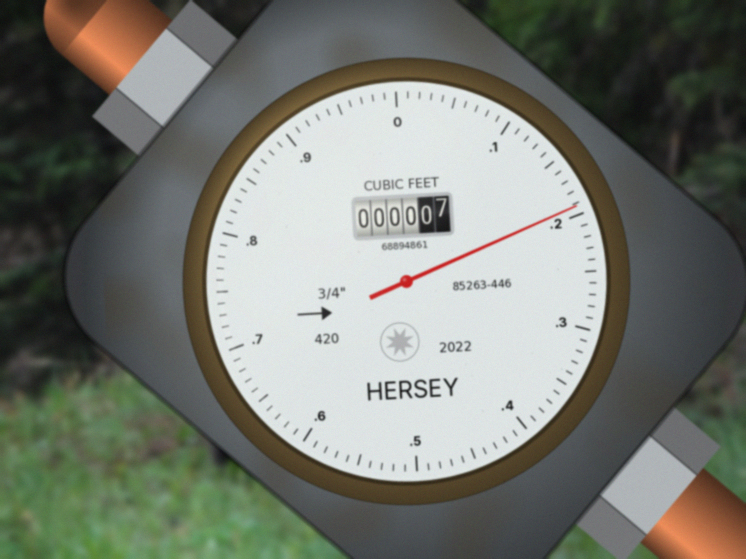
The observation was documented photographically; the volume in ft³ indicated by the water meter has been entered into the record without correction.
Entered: 7.19 ft³
